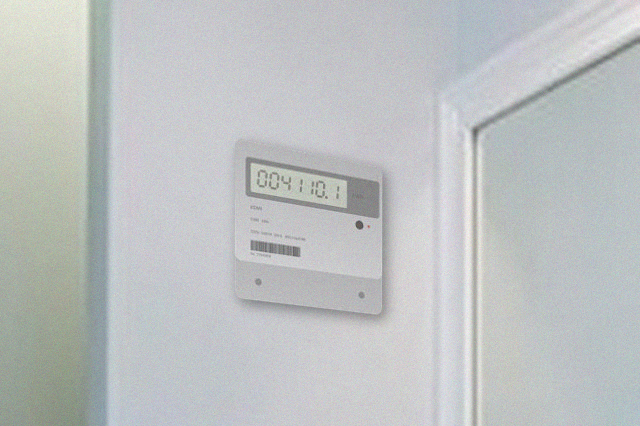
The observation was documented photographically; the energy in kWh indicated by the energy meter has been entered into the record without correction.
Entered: 4110.1 kWh
